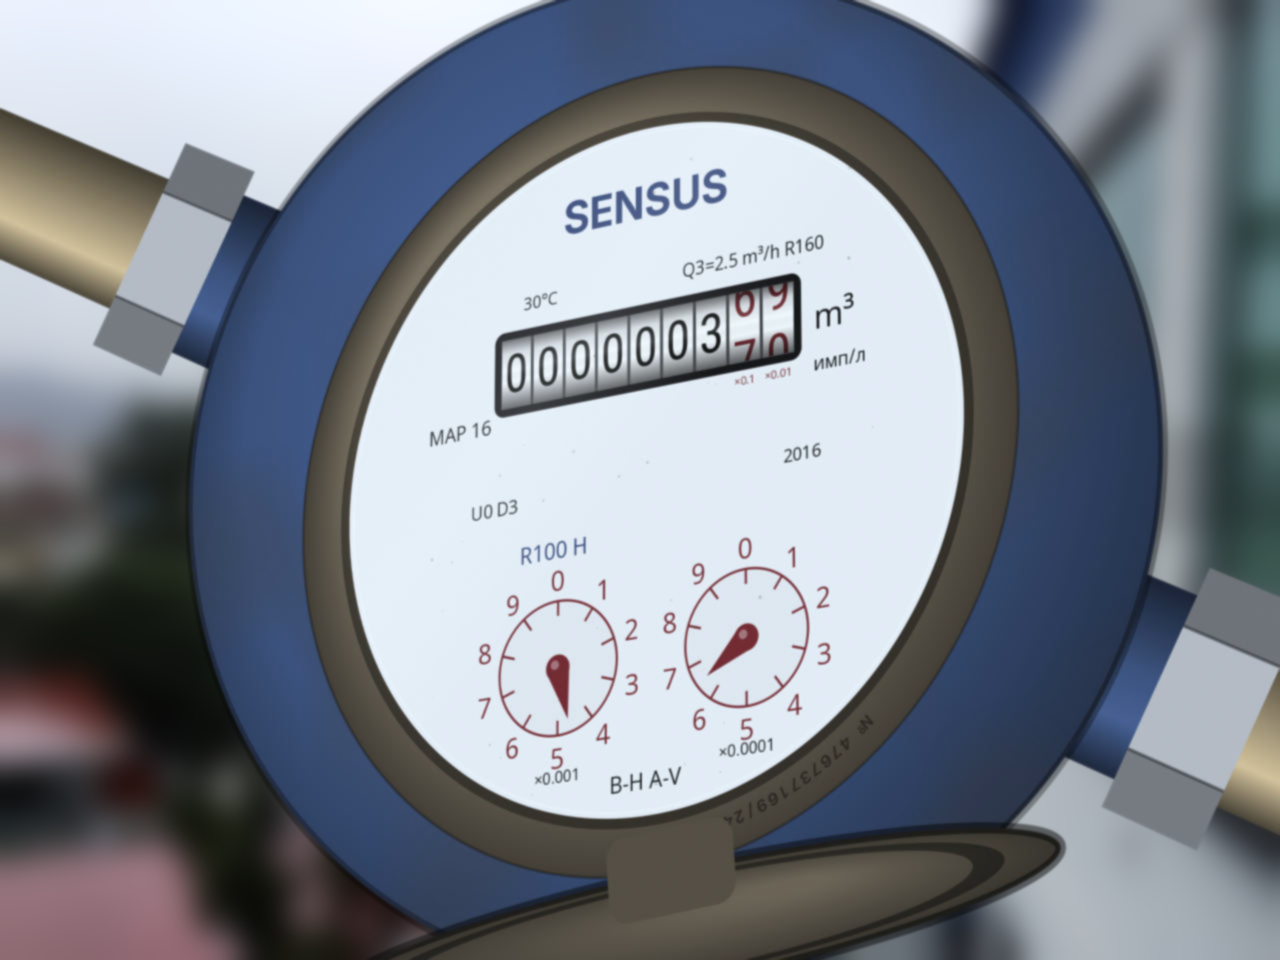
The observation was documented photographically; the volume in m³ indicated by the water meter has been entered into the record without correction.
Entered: 3.6946 m³
